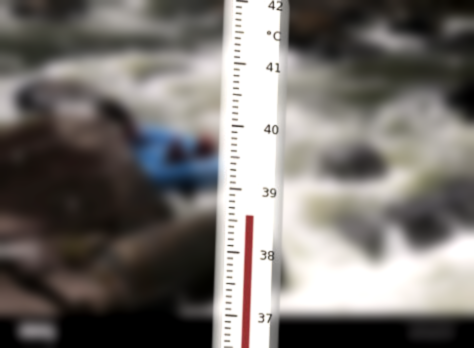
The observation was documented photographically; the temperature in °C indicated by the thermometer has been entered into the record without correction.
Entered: 38.6 °C
